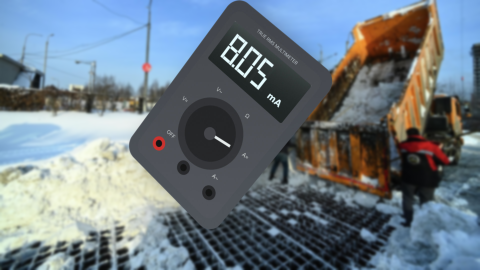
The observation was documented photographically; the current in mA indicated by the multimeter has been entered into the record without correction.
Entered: 8.05 mA
